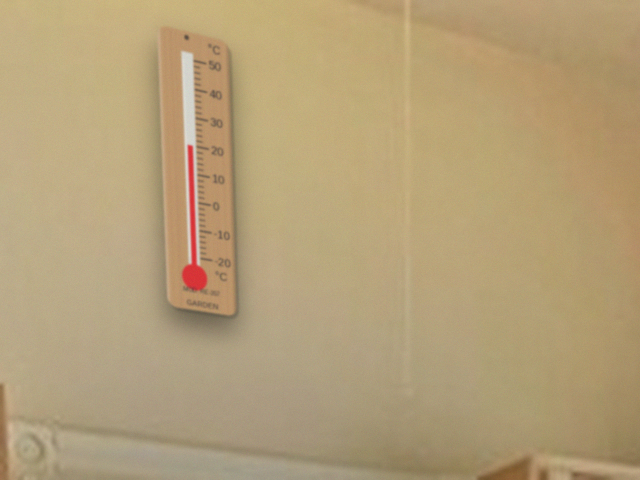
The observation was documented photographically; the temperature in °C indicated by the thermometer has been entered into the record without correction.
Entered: 20 °C
